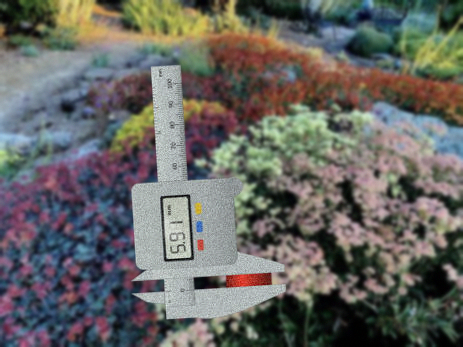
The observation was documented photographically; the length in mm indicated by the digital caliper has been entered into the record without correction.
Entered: 5.91 mm
